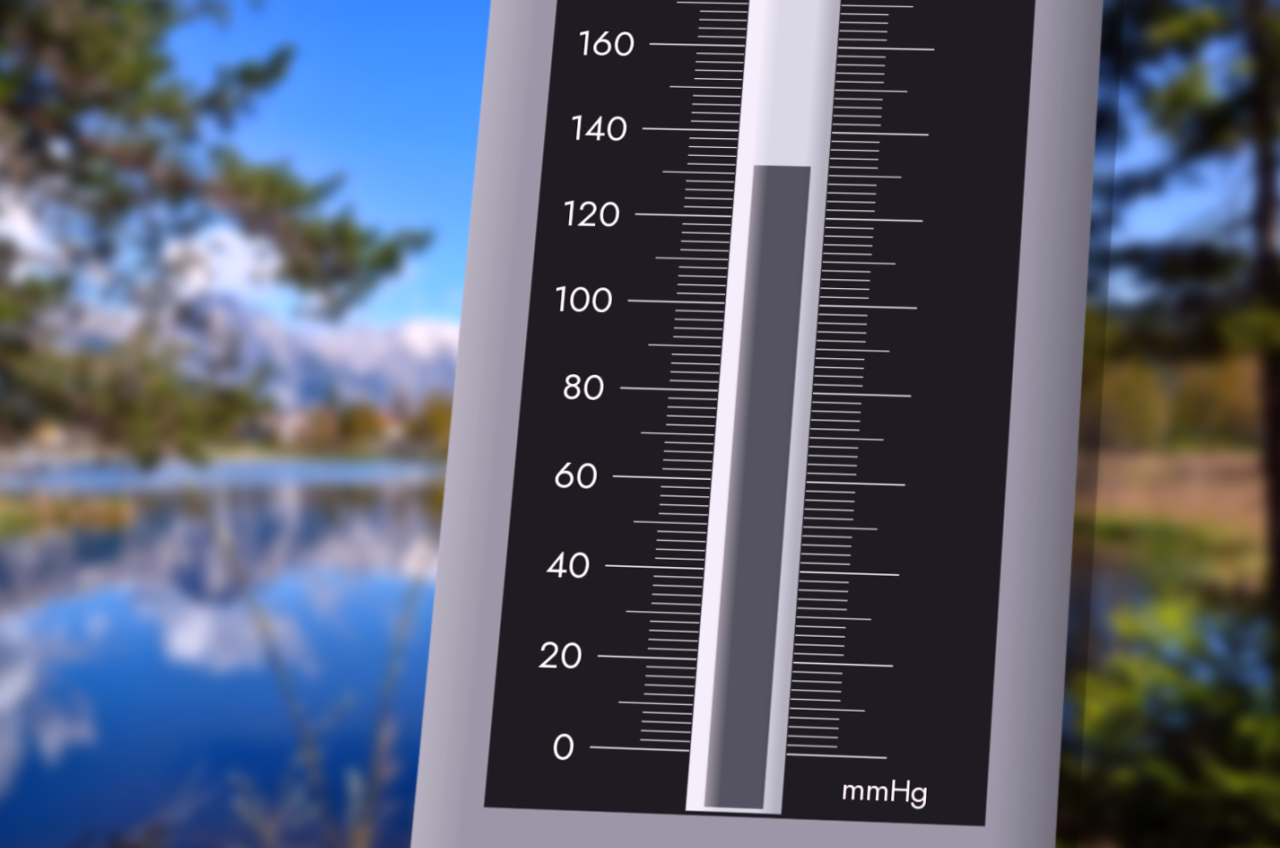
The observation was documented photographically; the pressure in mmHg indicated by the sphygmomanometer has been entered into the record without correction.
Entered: 132 mmHg
